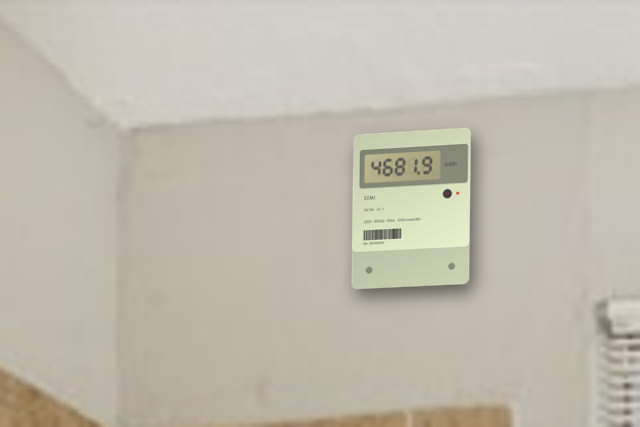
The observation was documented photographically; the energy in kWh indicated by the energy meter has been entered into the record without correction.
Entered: 4681.9 kWh
